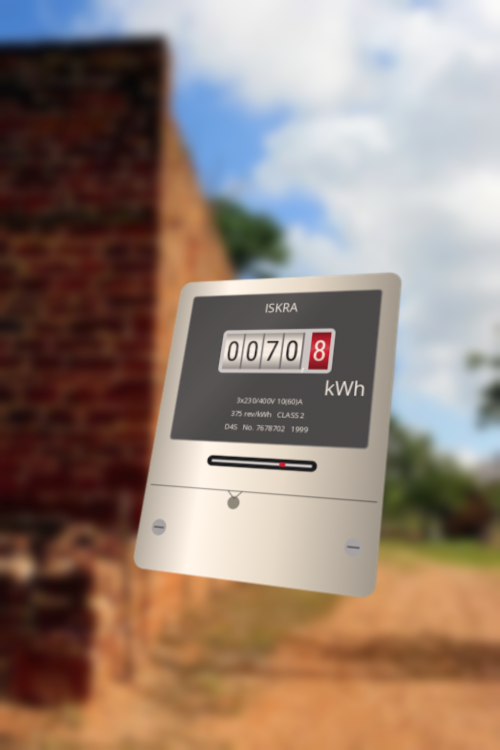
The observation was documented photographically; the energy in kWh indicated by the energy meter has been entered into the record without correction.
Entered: 70.8 kWh
